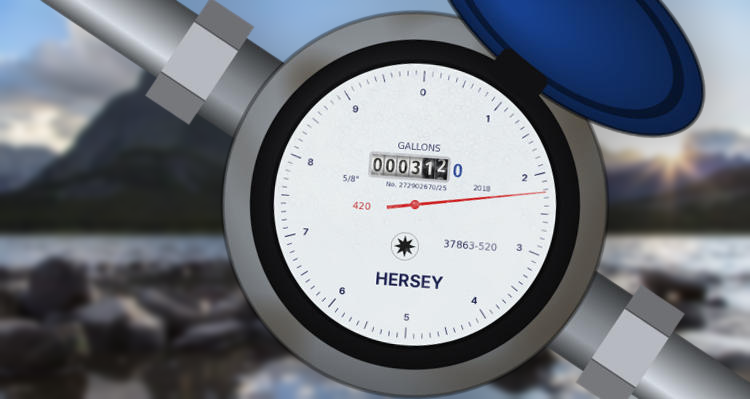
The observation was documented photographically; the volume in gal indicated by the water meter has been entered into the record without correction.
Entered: 3122.2 gal
